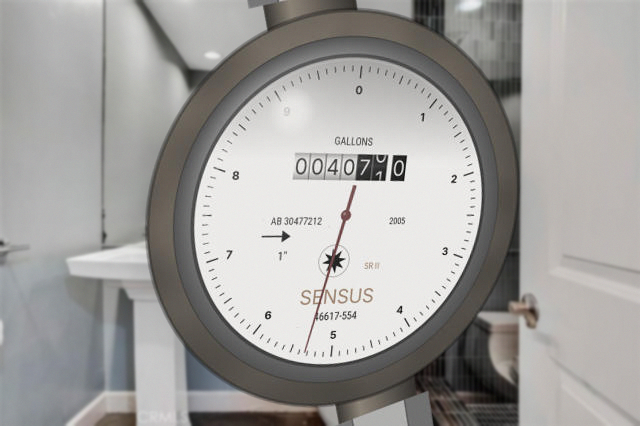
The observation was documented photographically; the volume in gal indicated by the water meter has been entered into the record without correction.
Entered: 40705.3 gal
